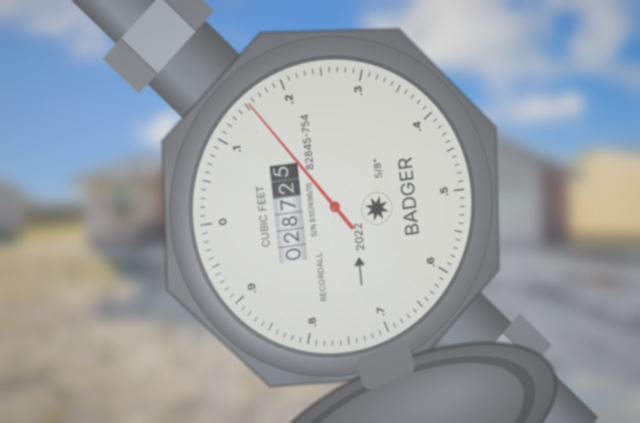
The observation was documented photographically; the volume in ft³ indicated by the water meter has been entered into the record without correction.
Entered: 28725.15 ft³
